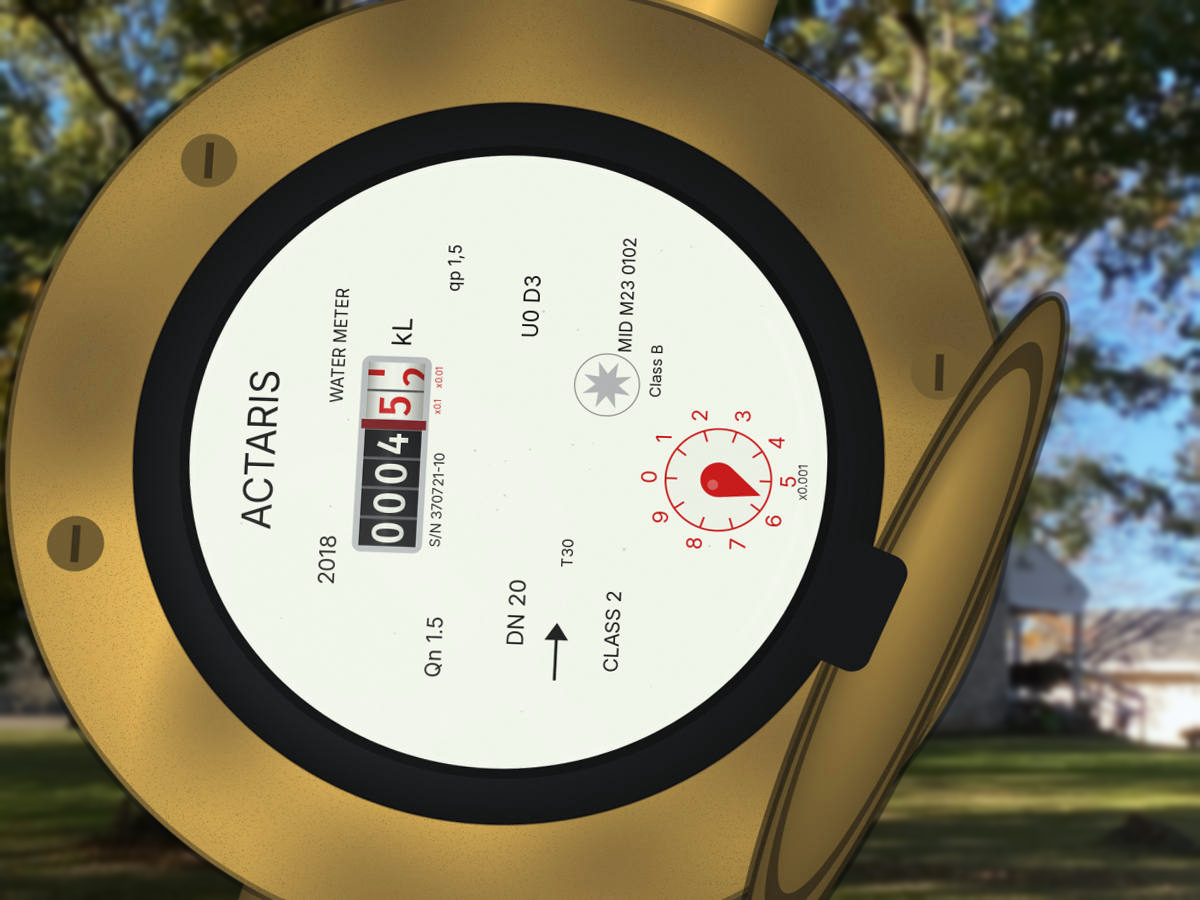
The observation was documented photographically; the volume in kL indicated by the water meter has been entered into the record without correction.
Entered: 4.515 kL
